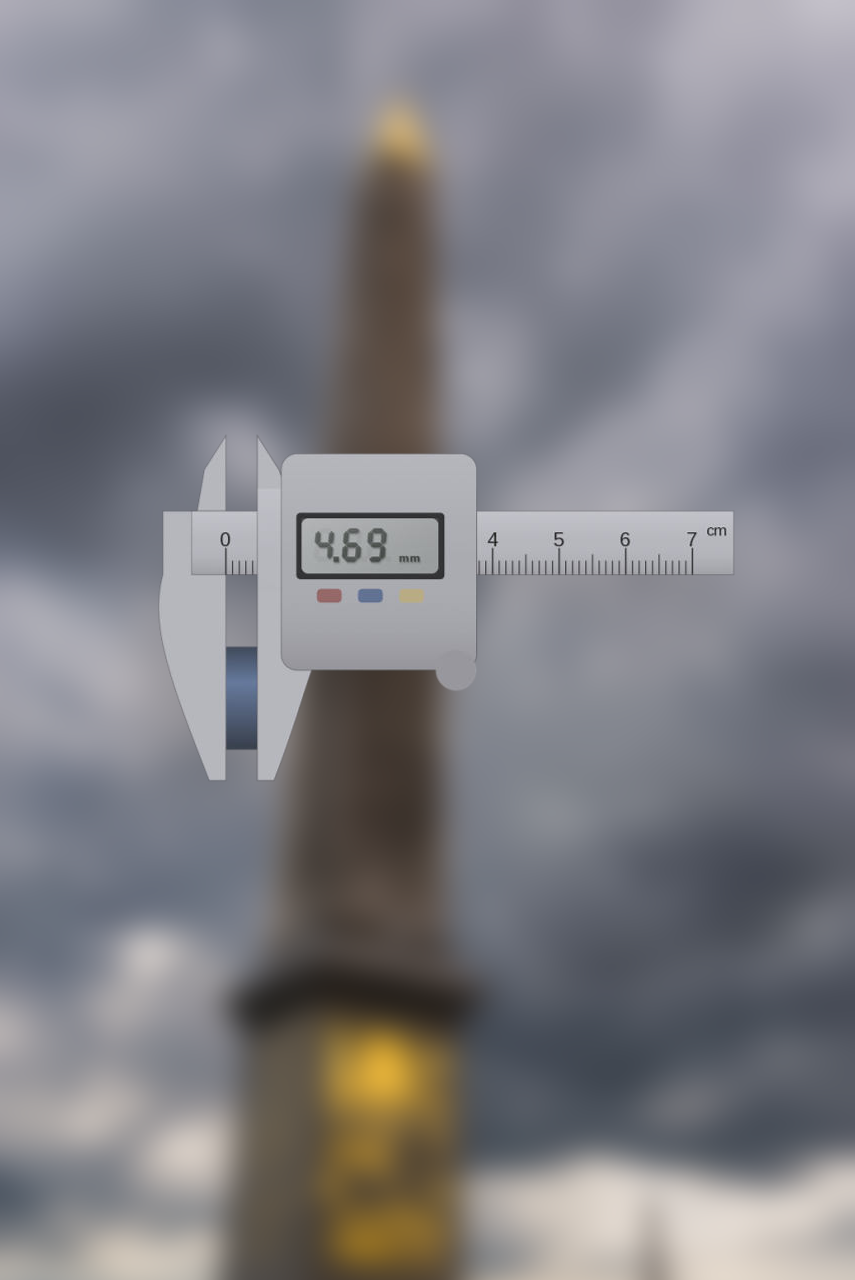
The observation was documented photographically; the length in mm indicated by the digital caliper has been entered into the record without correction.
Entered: 4.69 mm
